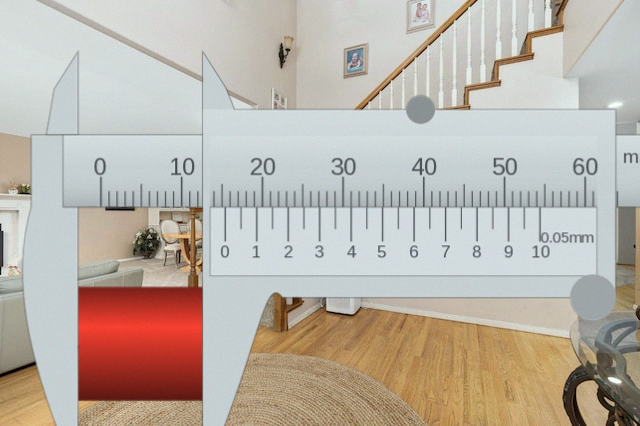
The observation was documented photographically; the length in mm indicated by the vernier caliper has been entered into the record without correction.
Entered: 15.4 mm
